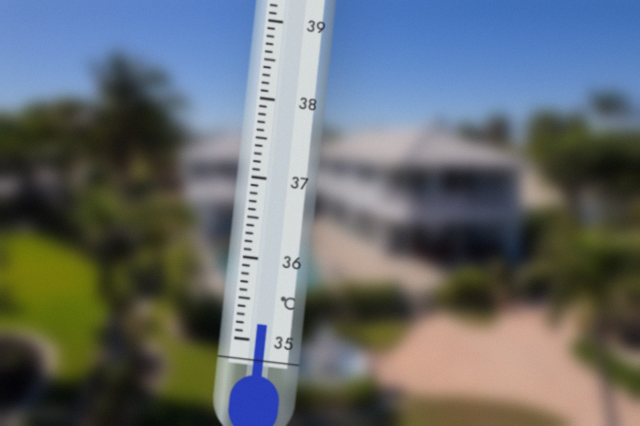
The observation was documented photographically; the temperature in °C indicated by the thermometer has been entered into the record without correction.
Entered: 35.2 °C
